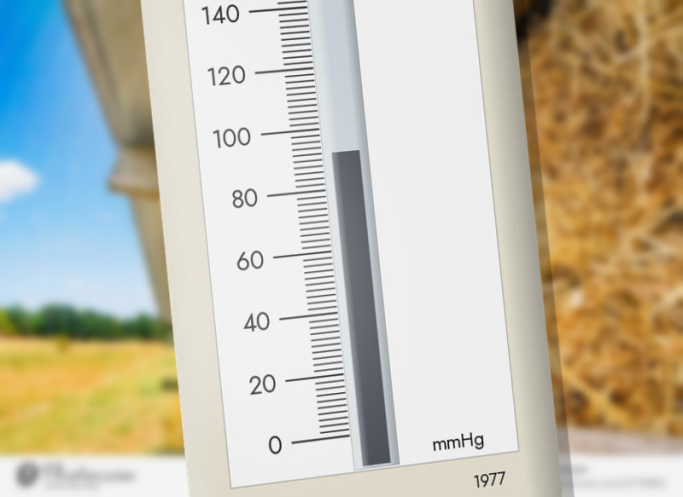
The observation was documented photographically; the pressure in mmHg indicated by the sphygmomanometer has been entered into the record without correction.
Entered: 92 mmHg
